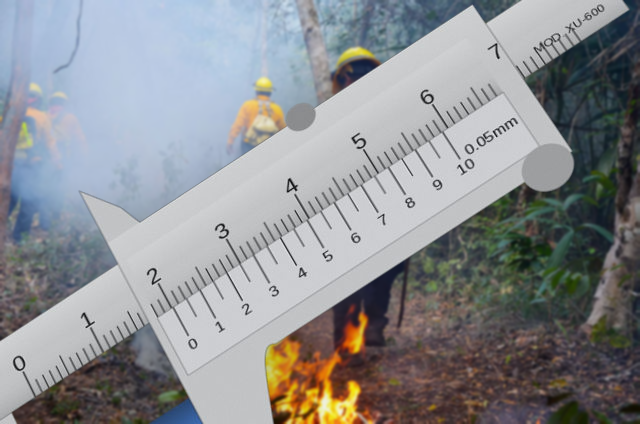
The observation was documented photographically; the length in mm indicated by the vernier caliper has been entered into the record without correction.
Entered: 20.2 mm
